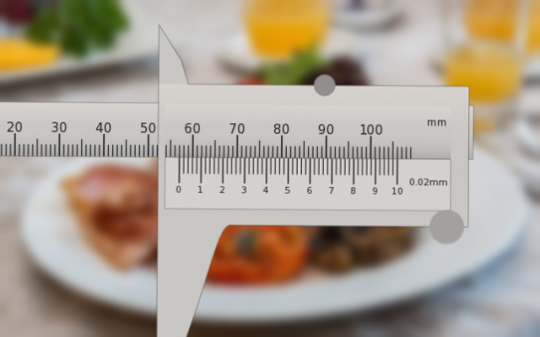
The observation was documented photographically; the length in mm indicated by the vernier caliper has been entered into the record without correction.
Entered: 57.0 mm
